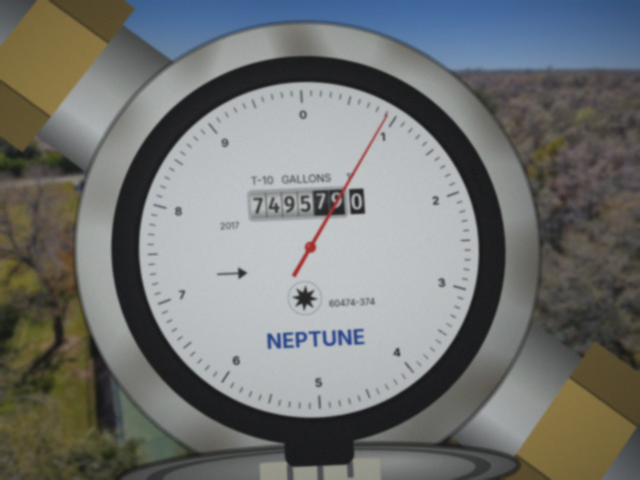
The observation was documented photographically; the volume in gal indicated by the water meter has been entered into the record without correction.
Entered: 7495790.9 gal
